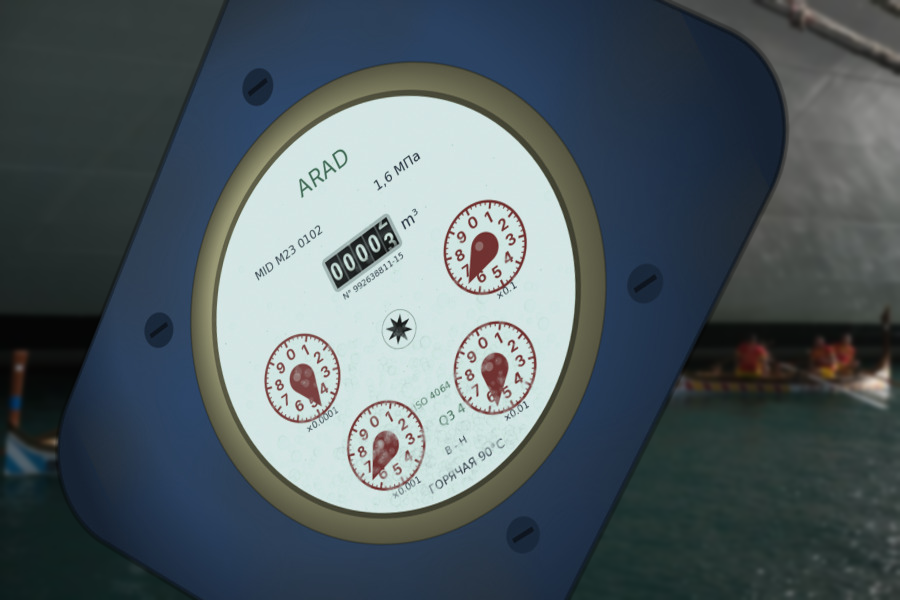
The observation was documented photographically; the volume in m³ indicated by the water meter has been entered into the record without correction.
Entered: 2.6564 m³
